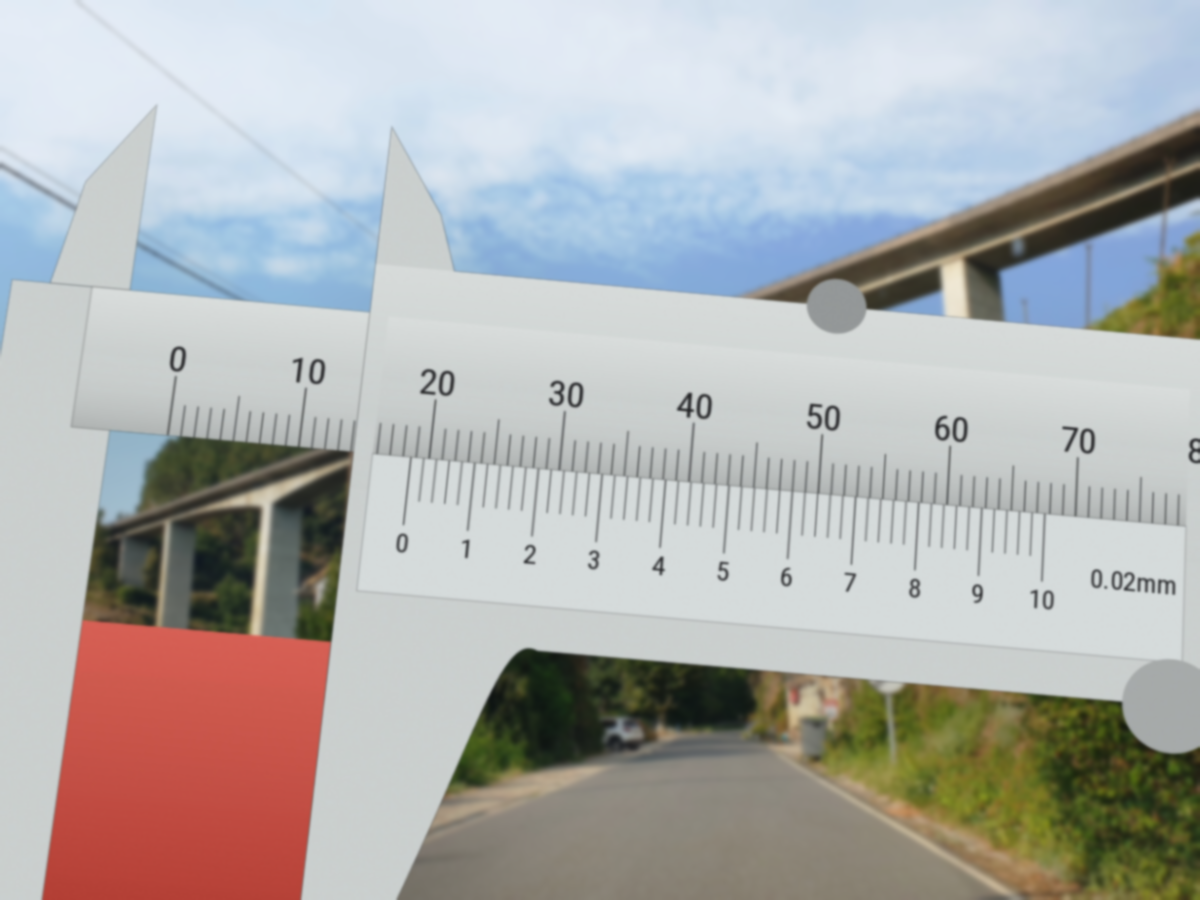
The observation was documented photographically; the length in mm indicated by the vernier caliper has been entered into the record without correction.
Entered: 18.6 mm
